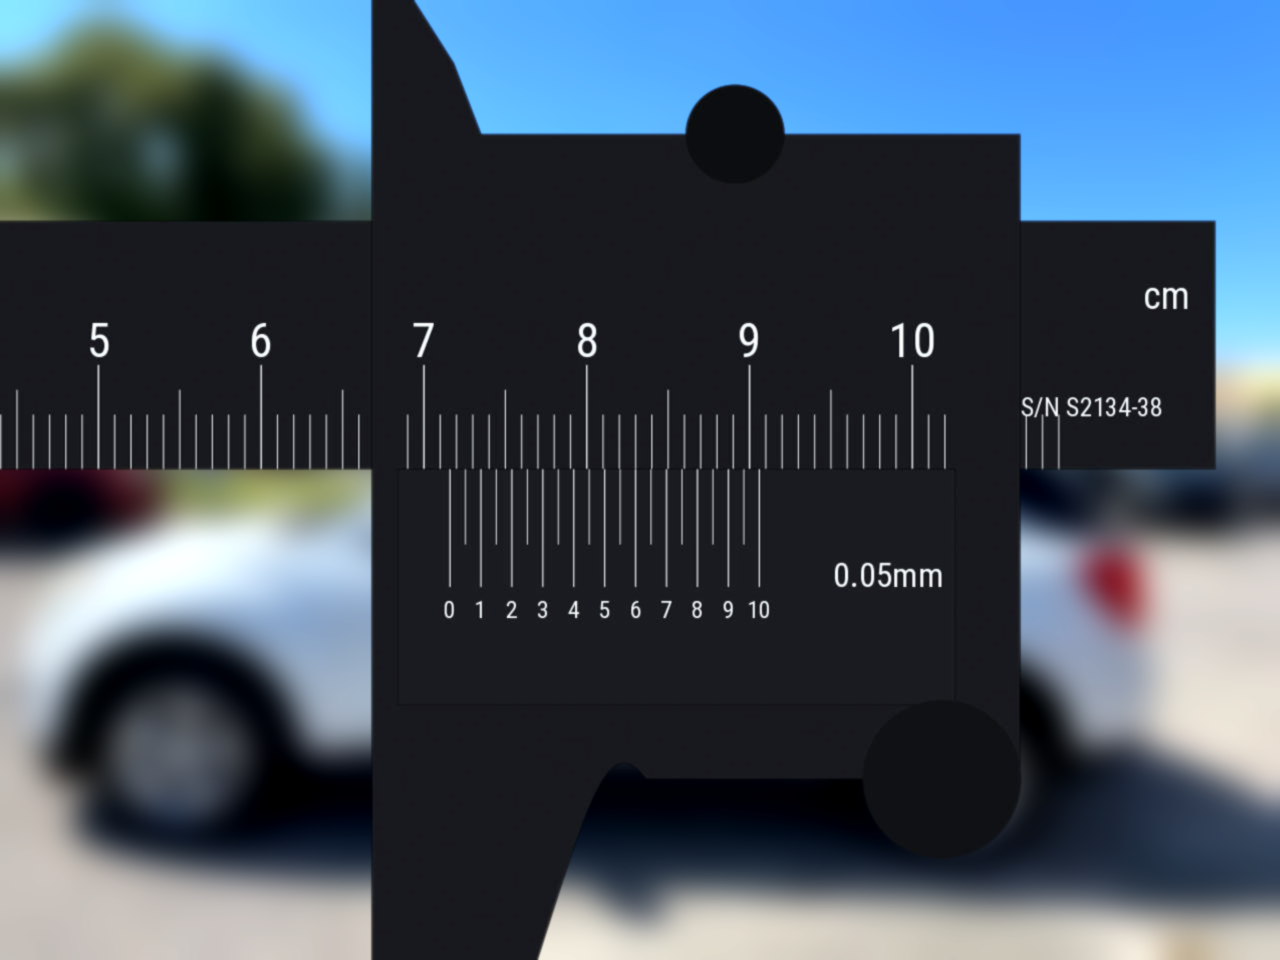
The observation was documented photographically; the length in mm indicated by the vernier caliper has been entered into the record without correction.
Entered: 71.6 mm
